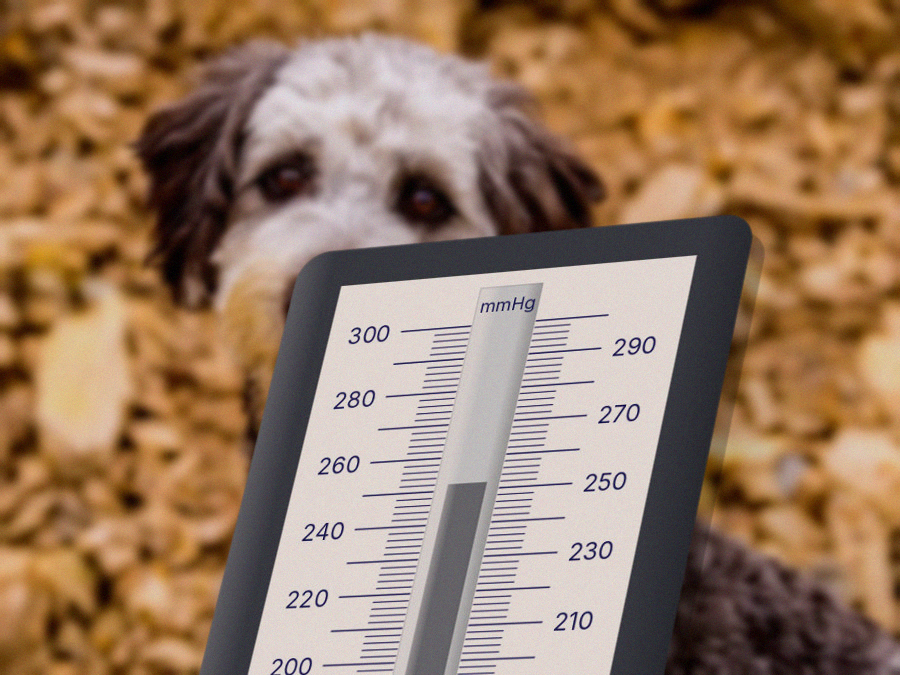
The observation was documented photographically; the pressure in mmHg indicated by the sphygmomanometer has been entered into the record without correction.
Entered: 252 mmHg
